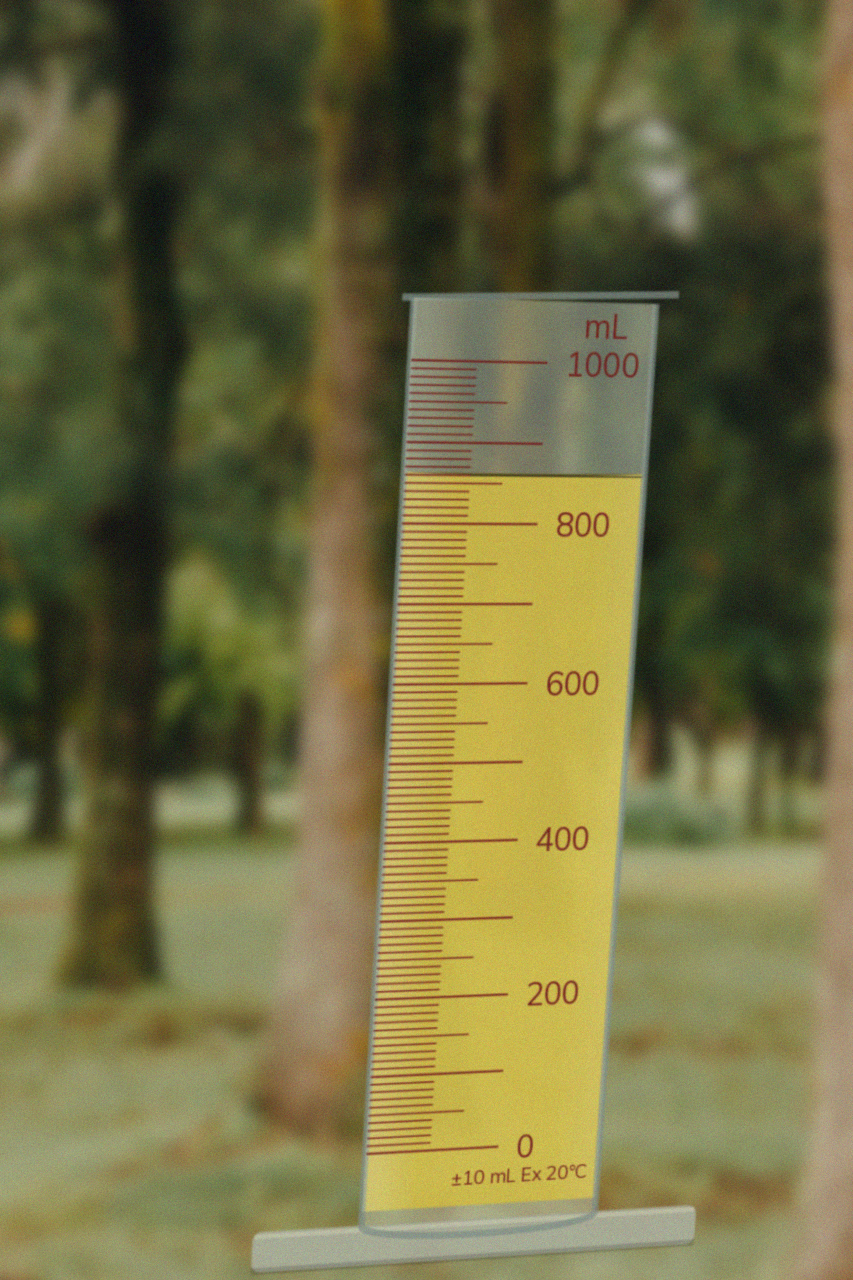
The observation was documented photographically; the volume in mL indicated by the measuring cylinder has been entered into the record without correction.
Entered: 860 mL
